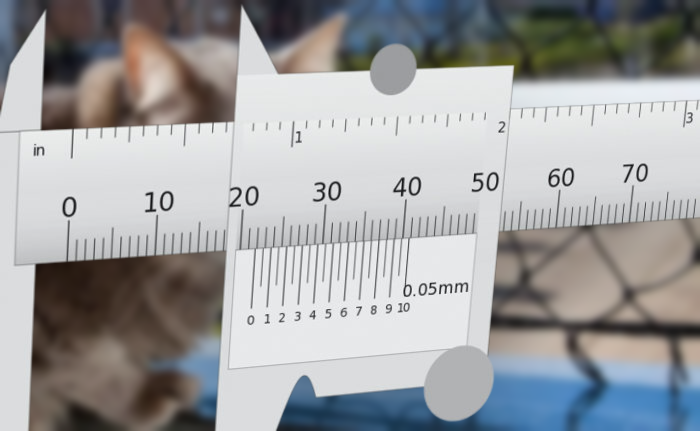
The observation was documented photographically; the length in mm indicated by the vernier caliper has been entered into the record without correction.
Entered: 21.8 mm
